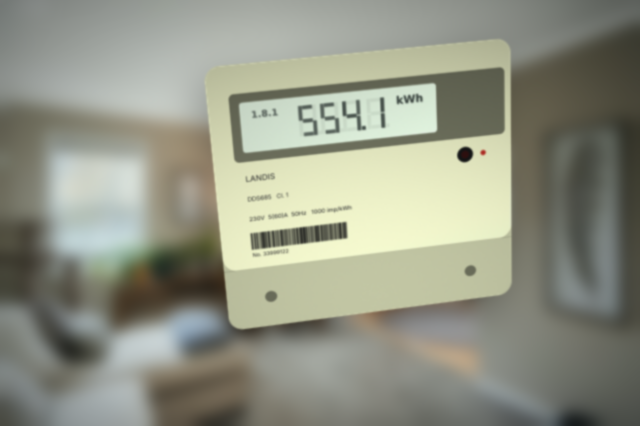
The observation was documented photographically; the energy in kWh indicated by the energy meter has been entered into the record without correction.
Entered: 554.1 kWh
